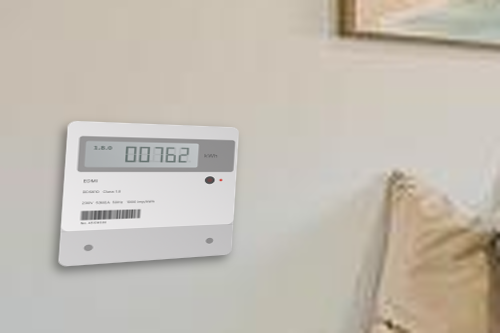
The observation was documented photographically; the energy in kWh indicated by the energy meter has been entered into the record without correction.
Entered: 762 kWh
